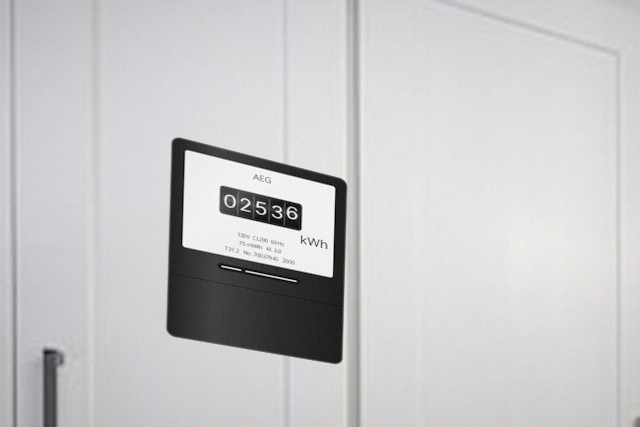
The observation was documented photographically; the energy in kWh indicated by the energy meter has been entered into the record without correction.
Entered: 2536 kWh
